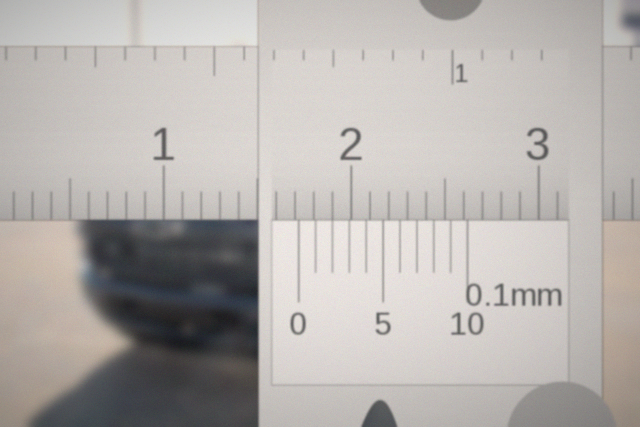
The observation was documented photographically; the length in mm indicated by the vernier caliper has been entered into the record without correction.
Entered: 17.2 mm
